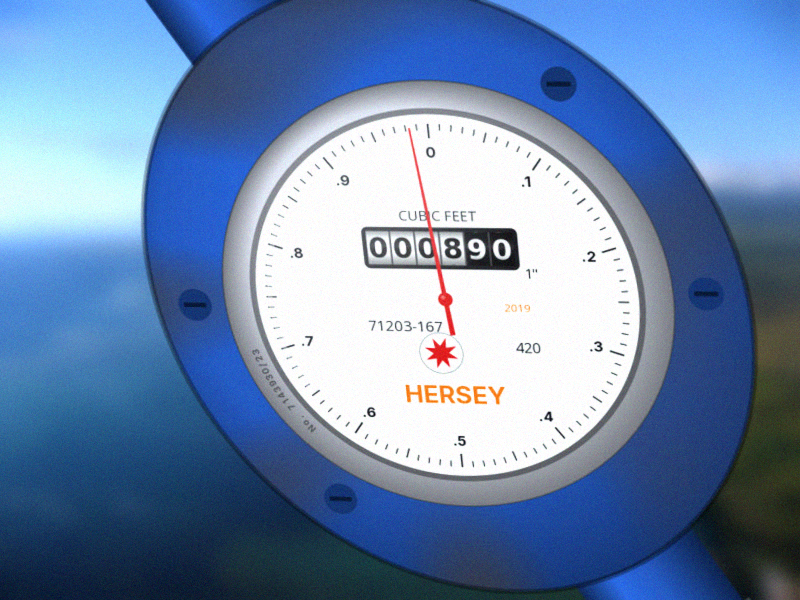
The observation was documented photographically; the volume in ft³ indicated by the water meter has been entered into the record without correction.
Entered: 889.98 ft³
